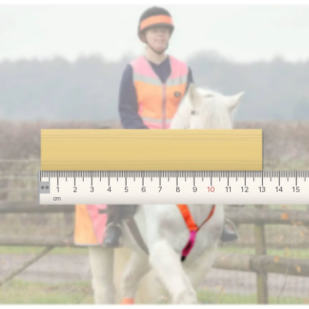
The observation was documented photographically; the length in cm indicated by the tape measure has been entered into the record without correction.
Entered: 13 cm
